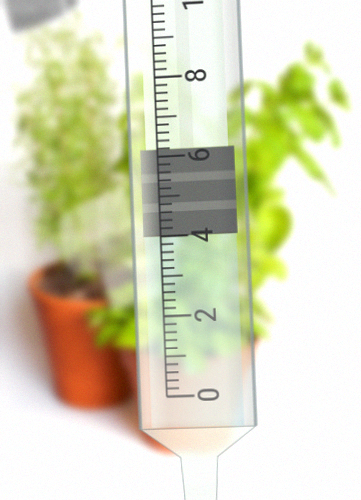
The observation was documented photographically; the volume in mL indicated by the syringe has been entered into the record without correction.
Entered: 4 mL
